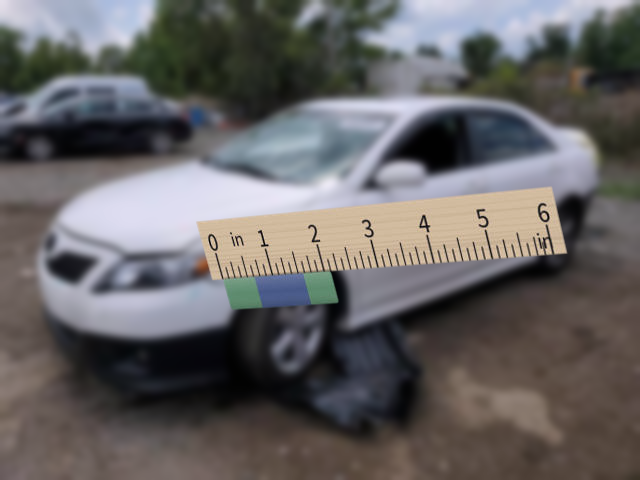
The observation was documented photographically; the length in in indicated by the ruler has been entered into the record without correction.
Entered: 2.125 in
